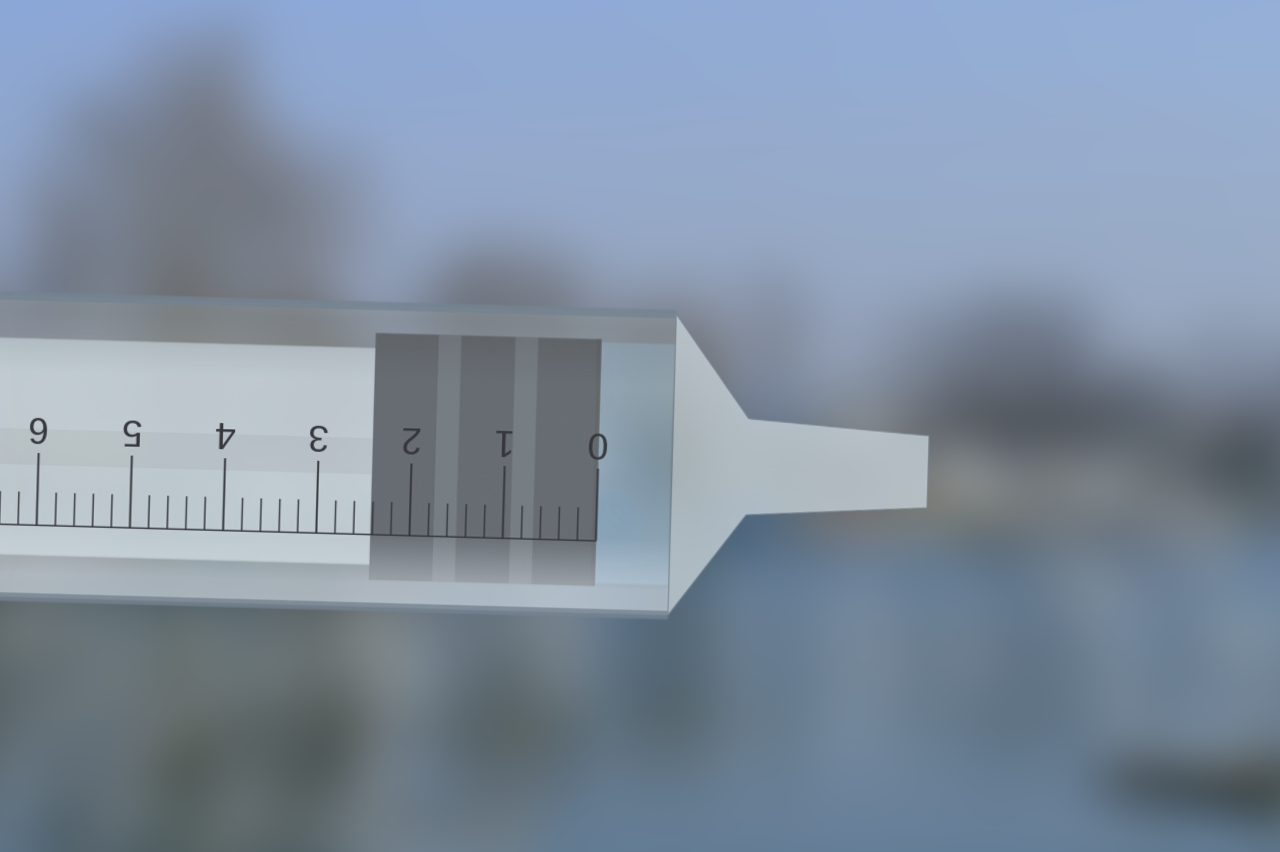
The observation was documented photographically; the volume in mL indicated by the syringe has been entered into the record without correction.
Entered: 0 mL
